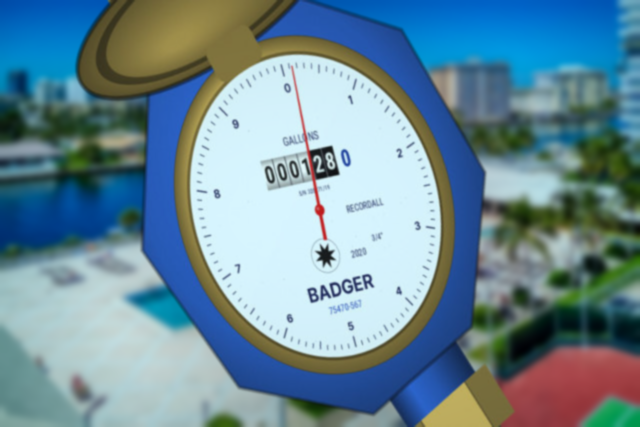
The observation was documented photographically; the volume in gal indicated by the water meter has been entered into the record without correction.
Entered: 1280.1 gal
